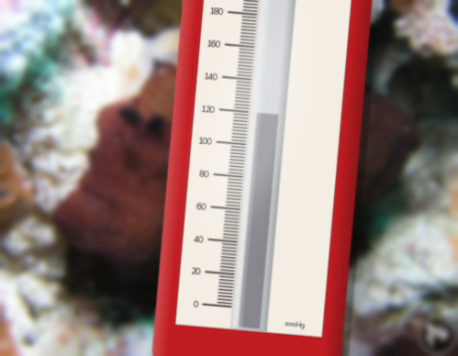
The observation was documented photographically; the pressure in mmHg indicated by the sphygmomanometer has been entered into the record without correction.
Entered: 120 mmHg
